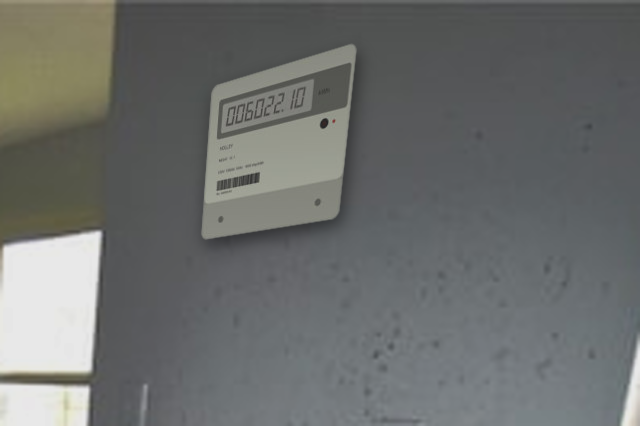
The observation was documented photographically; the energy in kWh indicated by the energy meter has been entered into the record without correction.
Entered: 6022.10 kWh
